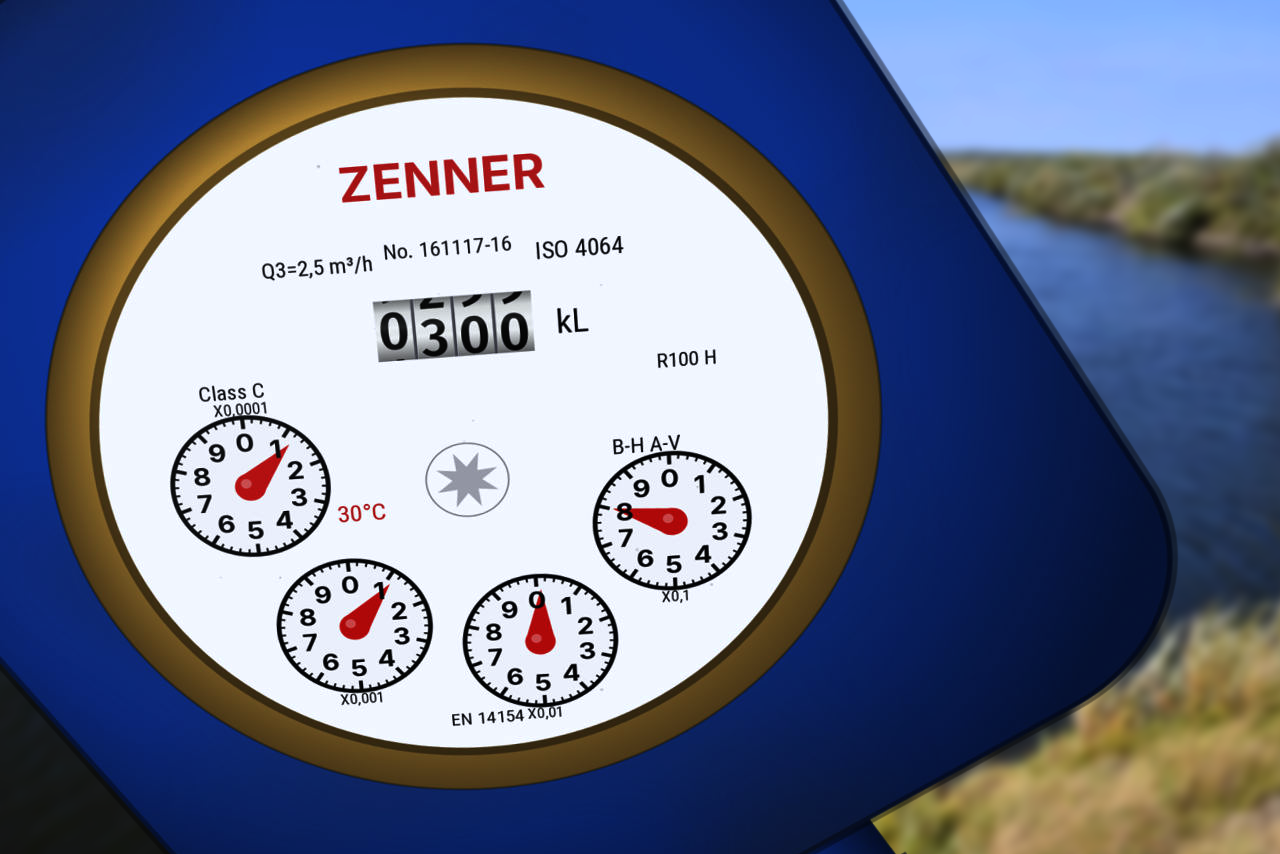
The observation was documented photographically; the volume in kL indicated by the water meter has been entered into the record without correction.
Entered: 299.8011 kL
